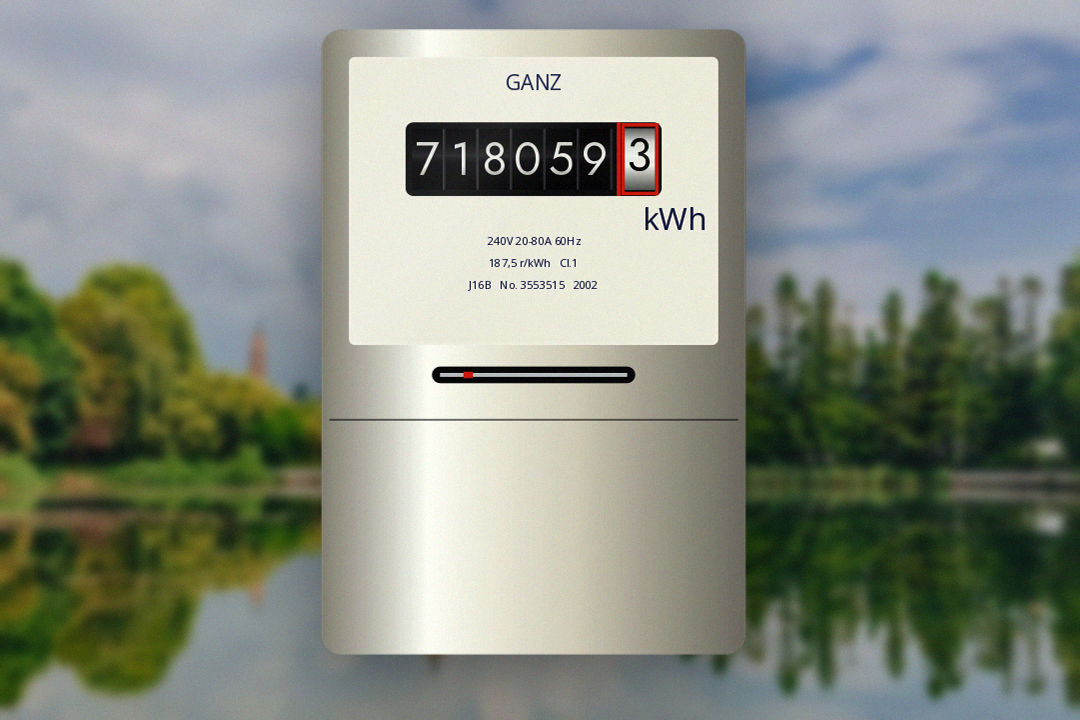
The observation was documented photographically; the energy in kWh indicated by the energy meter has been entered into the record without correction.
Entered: 718059.3 kWh
